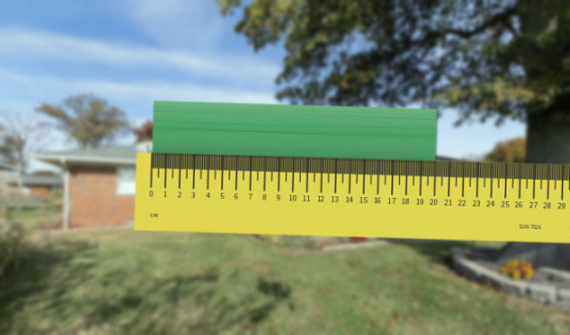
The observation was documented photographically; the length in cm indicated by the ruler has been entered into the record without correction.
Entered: 20 cm
